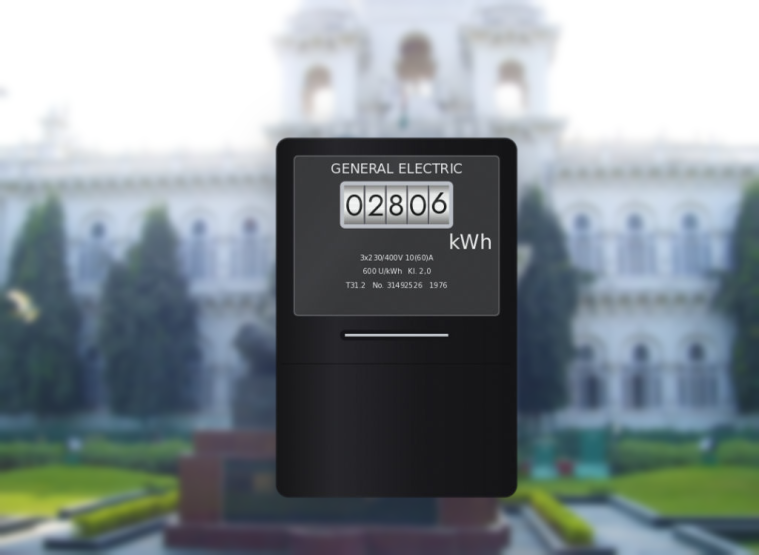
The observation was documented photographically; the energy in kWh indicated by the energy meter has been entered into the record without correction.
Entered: 2806 kWh
